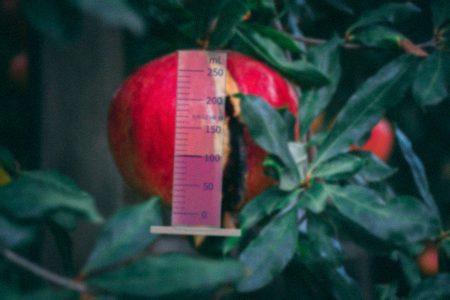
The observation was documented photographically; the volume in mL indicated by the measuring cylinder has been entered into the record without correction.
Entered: 100 mL
